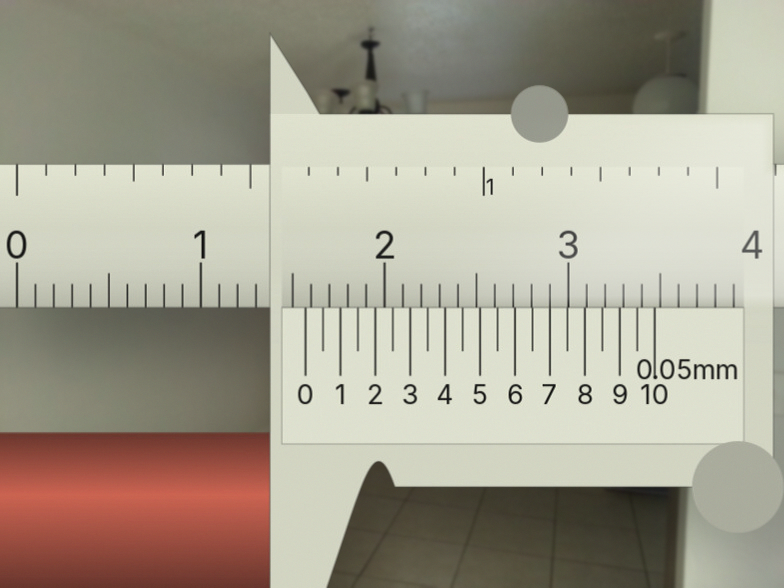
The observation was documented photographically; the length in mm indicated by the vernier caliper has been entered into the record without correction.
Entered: 15.7 mm
